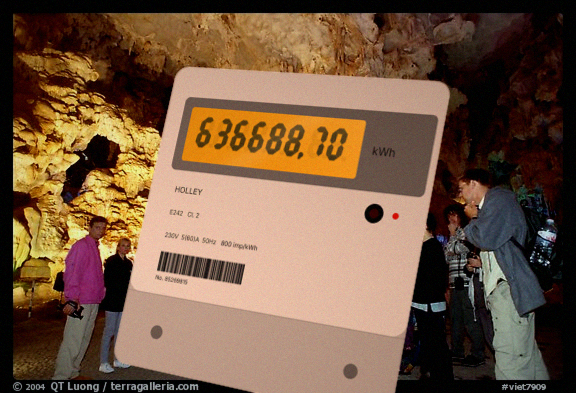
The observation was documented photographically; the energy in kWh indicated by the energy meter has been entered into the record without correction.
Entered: 636688.70 kWh
